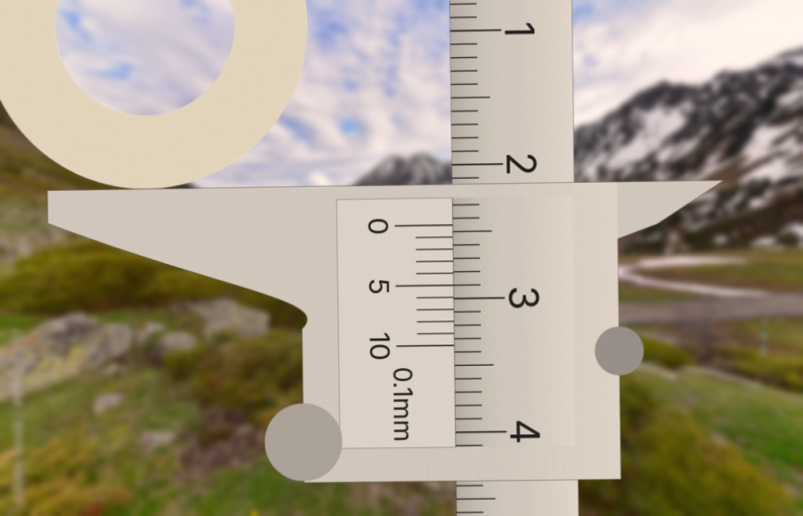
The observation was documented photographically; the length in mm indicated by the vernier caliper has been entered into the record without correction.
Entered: 24.5 mm
